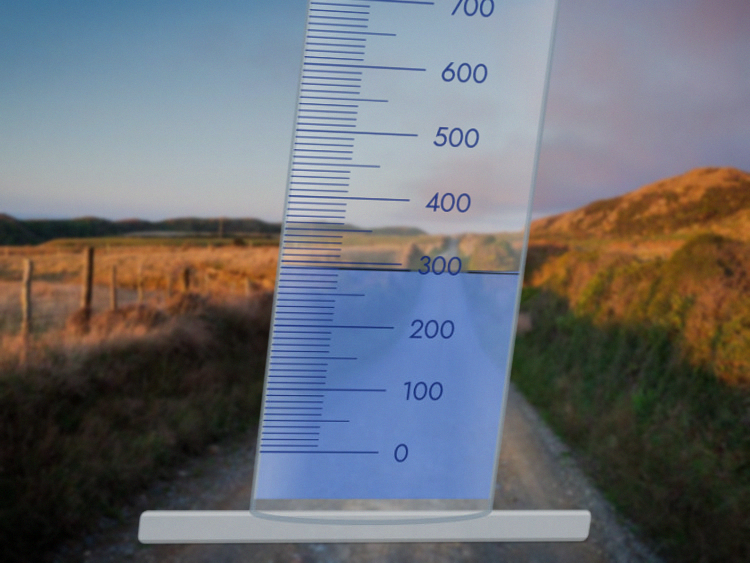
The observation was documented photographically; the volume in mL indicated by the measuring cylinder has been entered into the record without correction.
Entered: 290 mL
